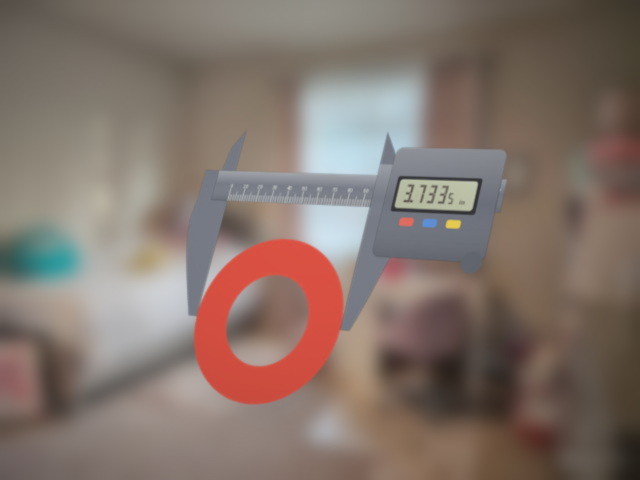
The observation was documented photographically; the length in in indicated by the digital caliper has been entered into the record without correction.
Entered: 3.7335 in
